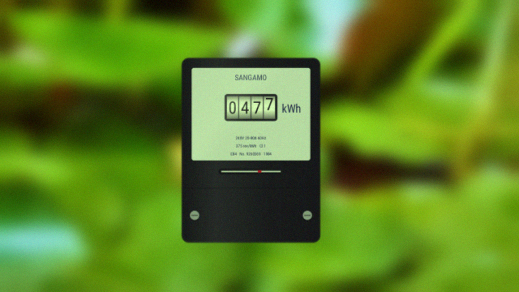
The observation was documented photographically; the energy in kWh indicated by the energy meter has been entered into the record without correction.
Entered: 477 kWh
